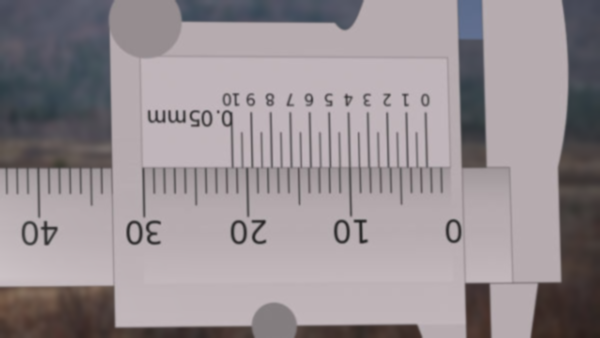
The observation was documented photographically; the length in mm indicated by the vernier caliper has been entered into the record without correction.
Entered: 2.4 mm
